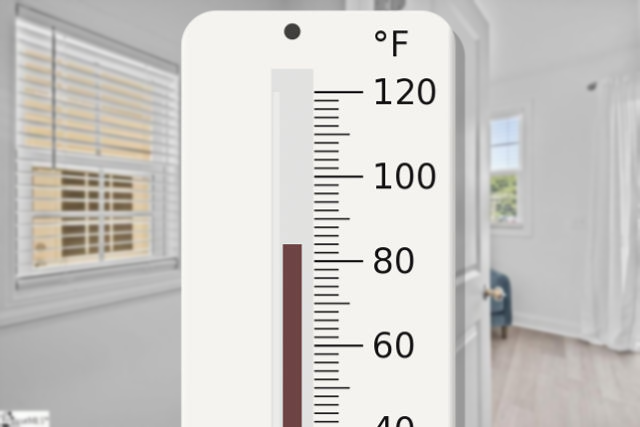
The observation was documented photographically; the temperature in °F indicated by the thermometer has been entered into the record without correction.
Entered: 84 °F
